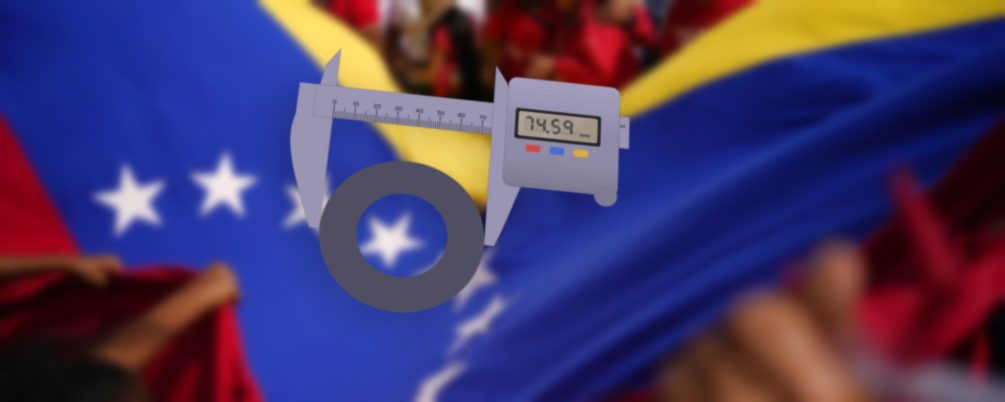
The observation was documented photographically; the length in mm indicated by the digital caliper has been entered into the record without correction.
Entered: 74.59 mm
